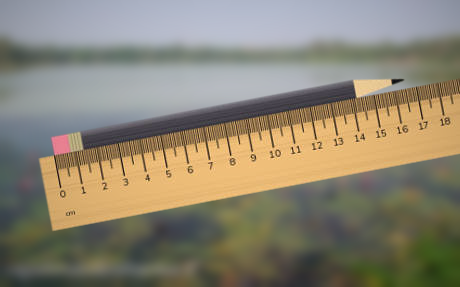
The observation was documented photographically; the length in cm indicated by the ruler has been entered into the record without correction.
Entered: 16.5 cm
